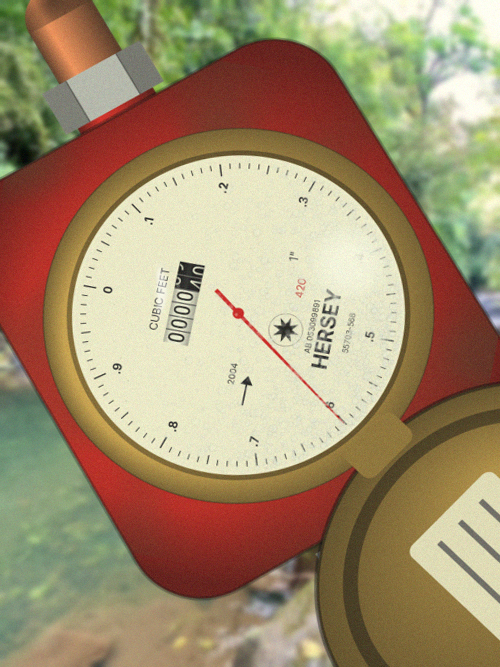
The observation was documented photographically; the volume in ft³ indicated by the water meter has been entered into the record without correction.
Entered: 39.60 ft³
